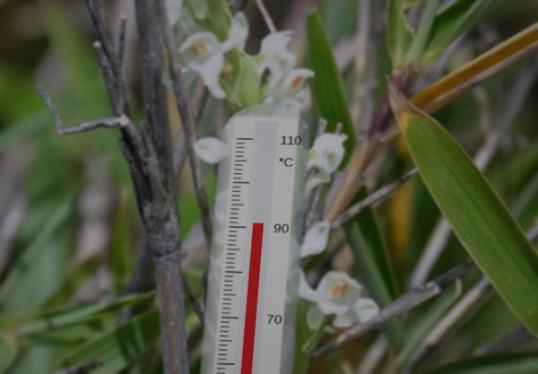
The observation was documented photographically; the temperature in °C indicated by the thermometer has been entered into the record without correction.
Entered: 91 °C
